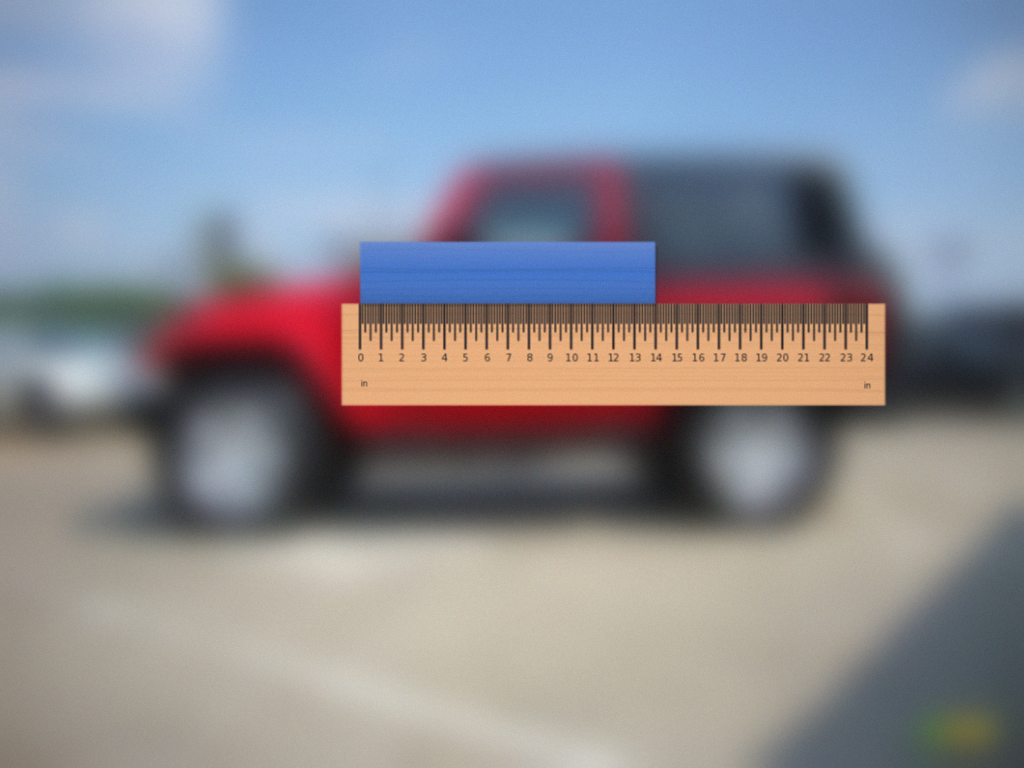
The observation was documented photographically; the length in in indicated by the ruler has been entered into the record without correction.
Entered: 14 in
